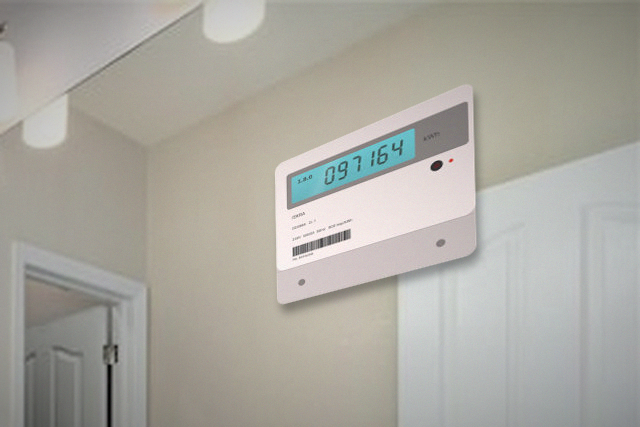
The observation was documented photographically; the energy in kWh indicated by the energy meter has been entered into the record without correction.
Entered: 97164 kWh
